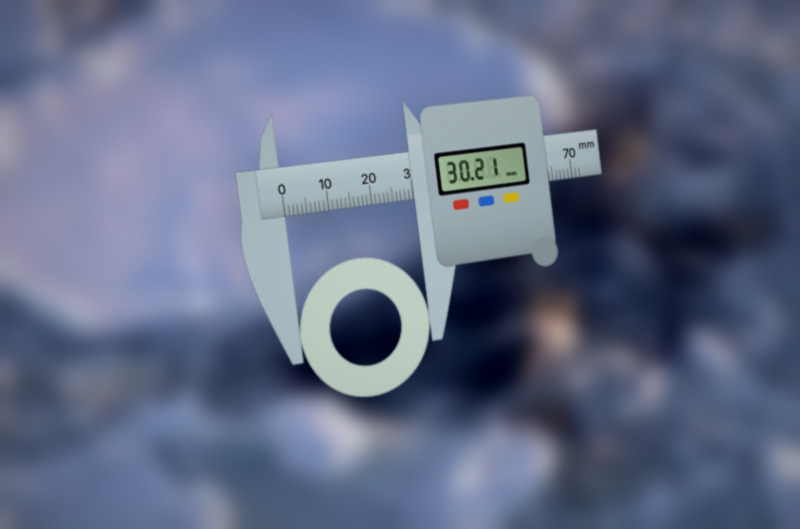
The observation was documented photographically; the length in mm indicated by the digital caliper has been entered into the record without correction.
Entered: 30.21 mm
